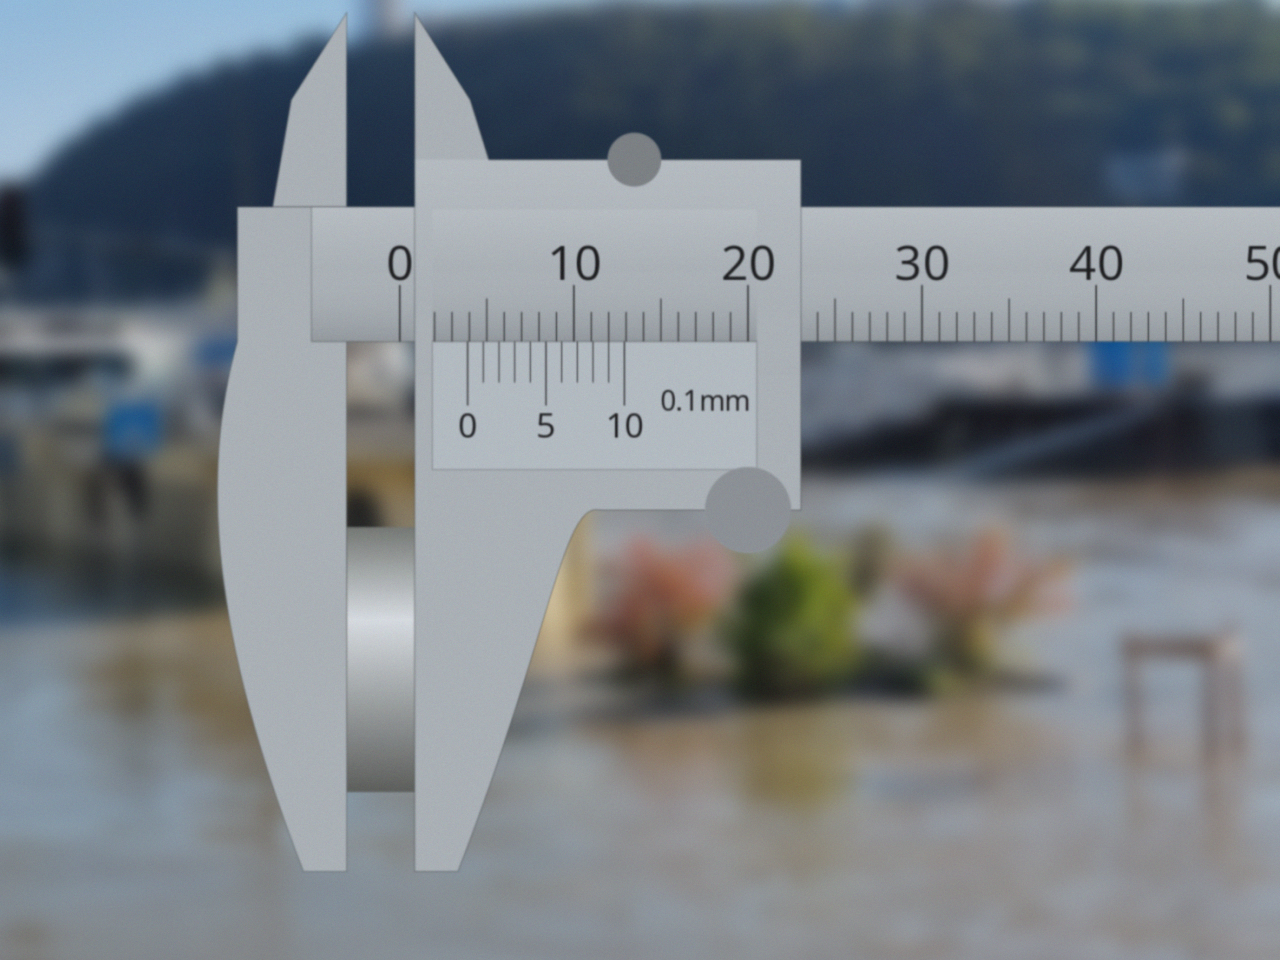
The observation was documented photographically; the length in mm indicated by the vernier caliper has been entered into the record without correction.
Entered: 3.9 mm
